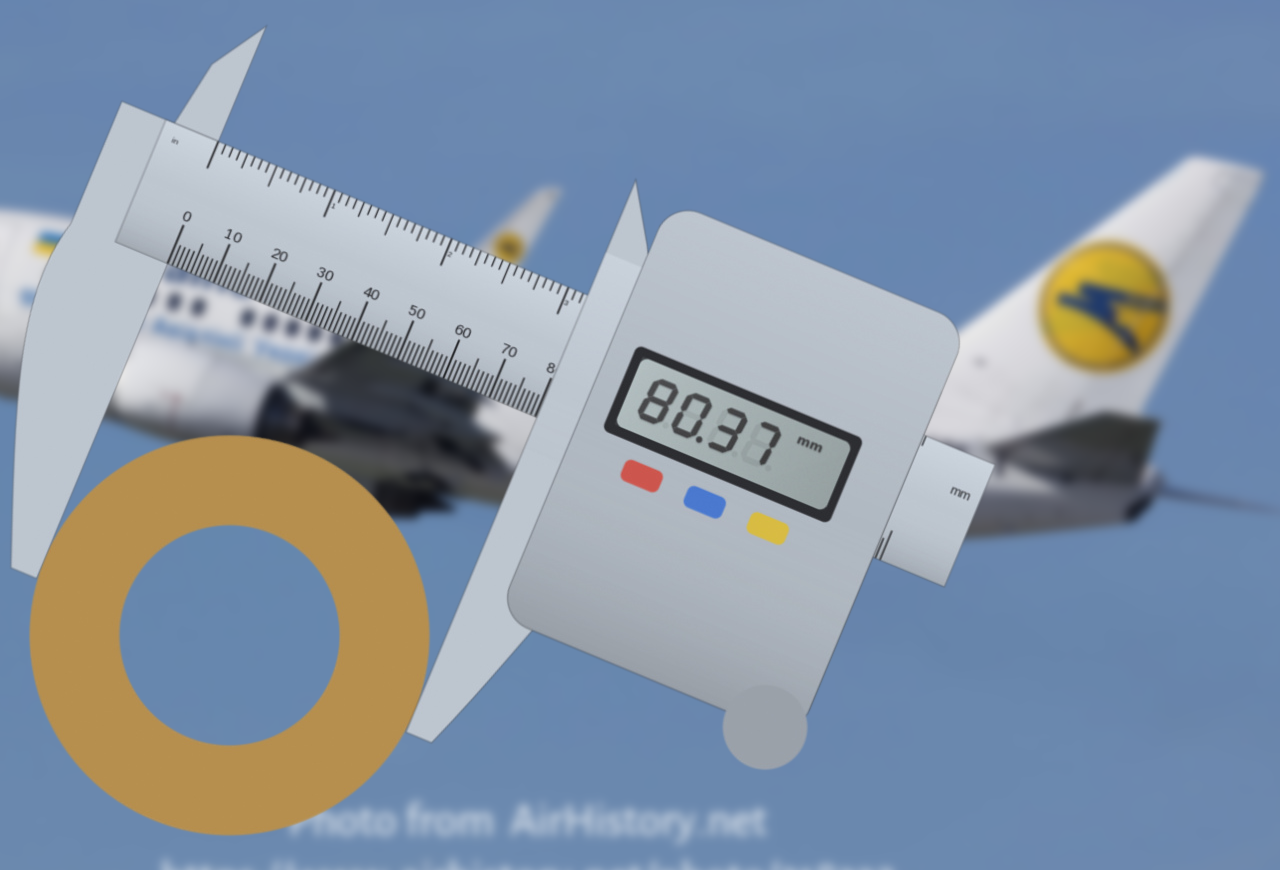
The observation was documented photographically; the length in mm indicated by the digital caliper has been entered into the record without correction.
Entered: 80.37 mm
